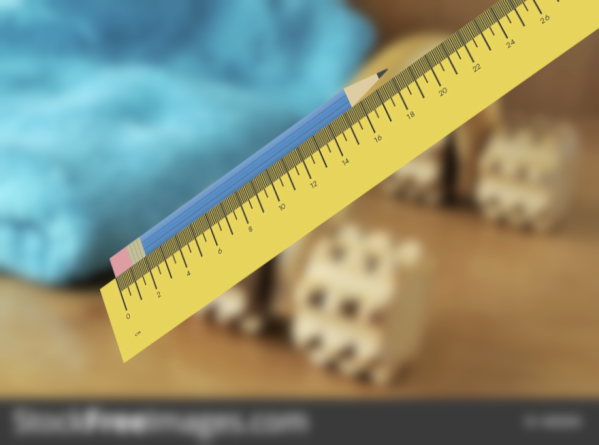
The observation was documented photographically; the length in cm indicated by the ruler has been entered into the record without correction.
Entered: 18 cm
